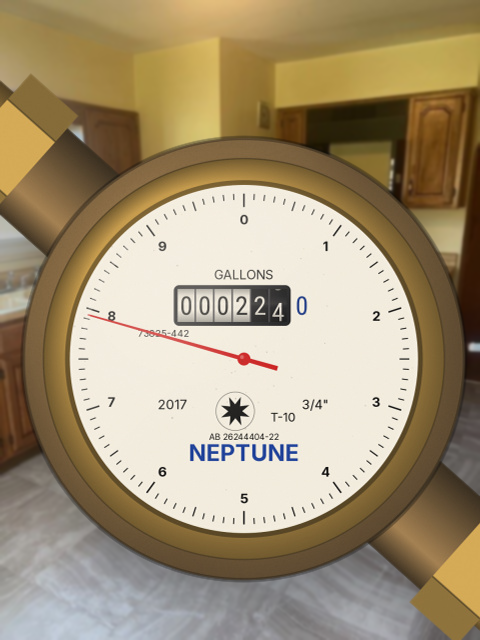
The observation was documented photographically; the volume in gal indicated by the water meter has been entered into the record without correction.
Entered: 2237.9 gal
